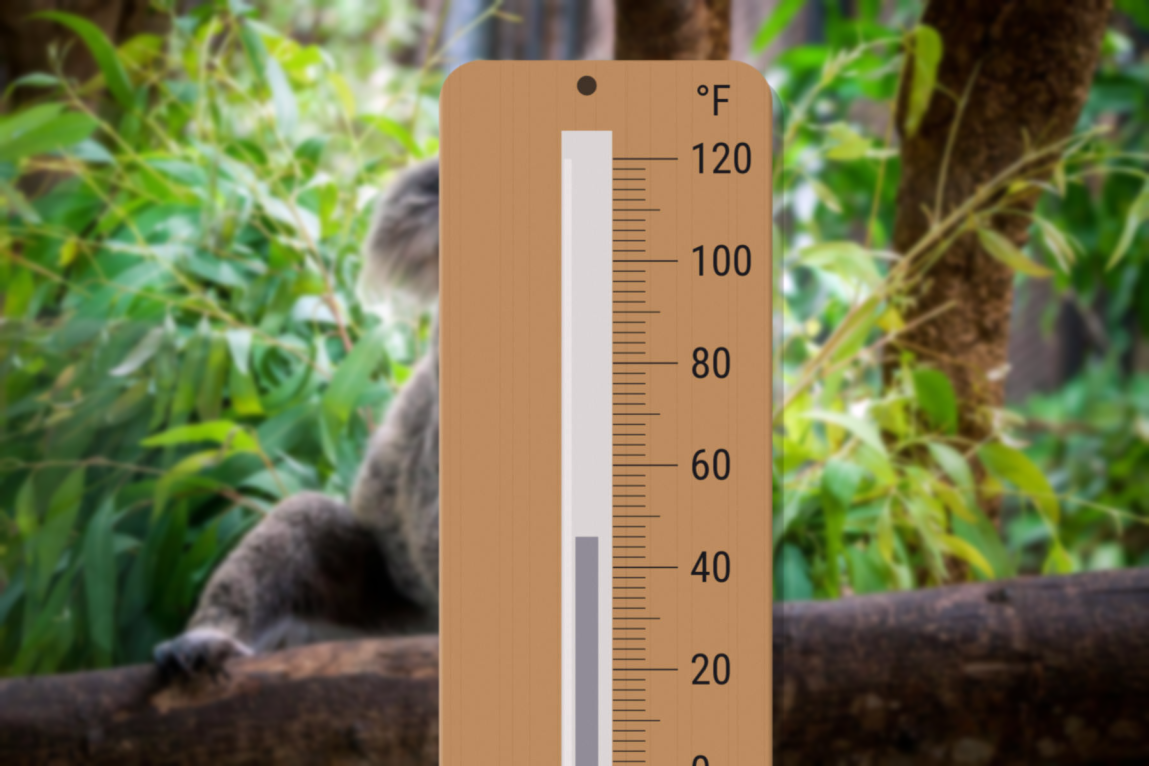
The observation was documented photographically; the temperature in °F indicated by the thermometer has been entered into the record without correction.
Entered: 46 °F
